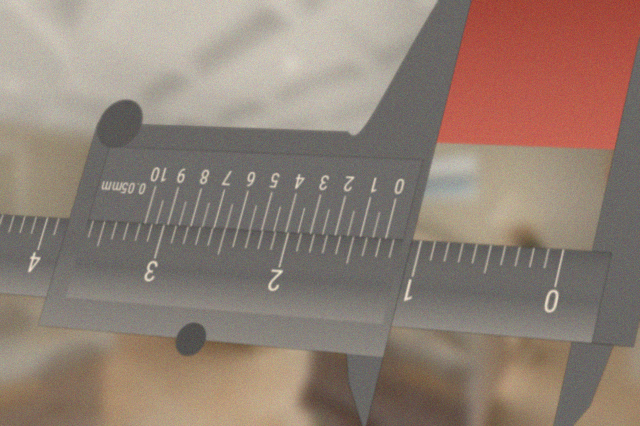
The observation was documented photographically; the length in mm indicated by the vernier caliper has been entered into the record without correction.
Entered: 12.6 mm
